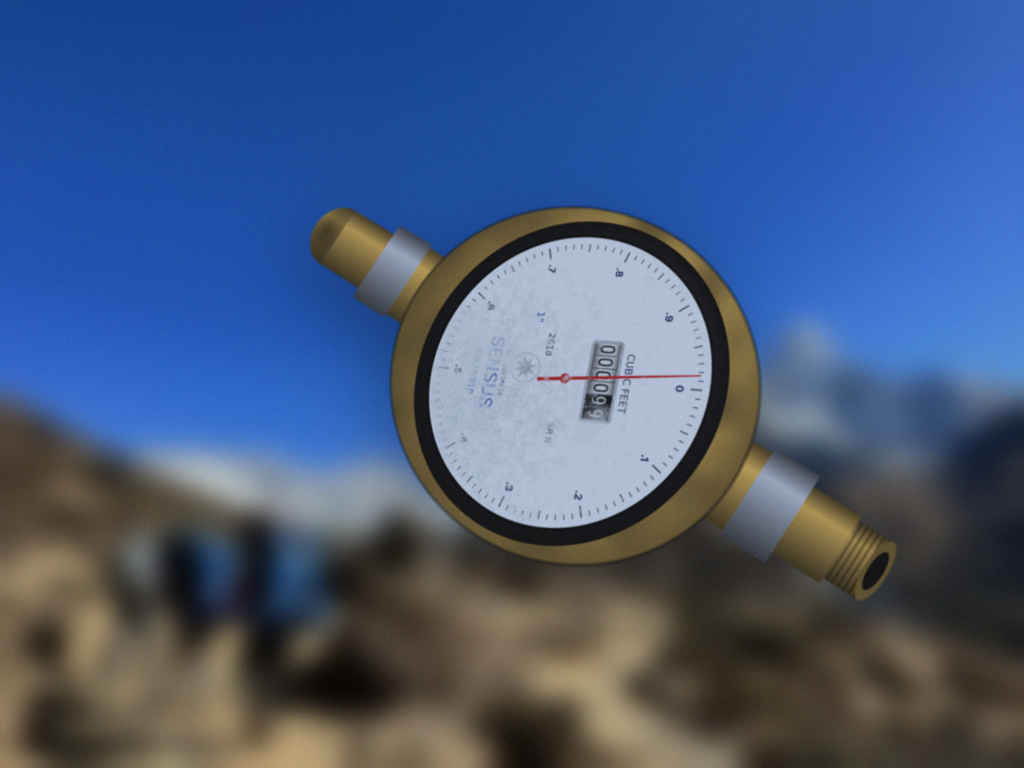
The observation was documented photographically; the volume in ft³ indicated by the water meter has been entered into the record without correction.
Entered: 98.98 ft³
